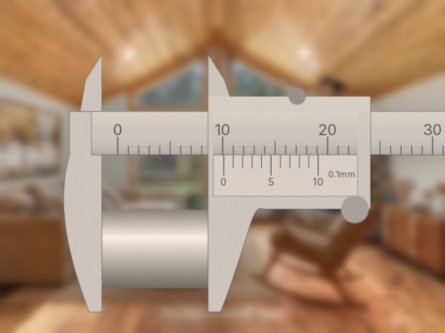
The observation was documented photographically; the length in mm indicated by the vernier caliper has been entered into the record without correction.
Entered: 10.1 mm
